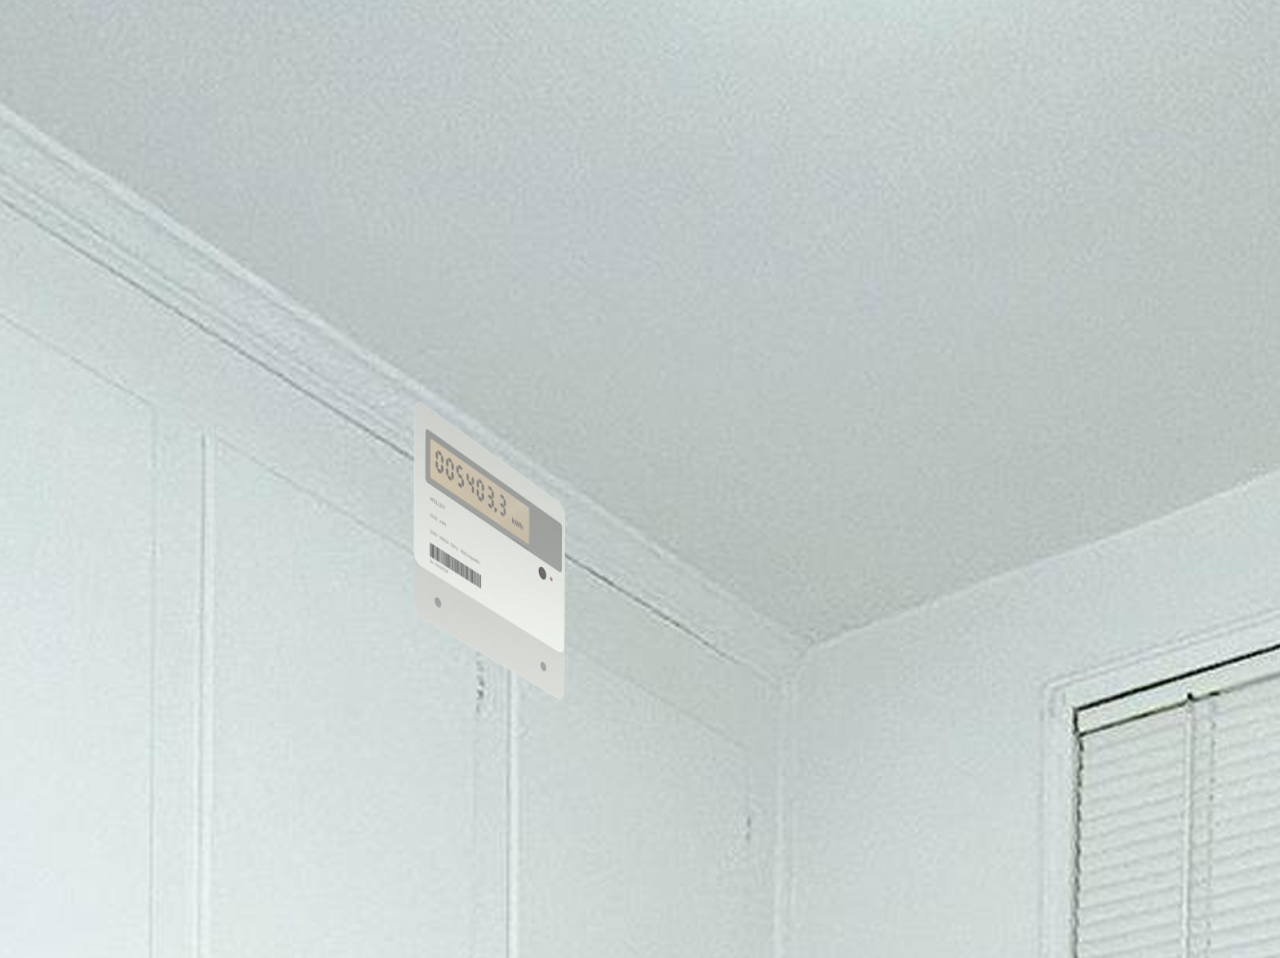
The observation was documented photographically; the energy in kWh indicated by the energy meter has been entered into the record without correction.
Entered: 5403.3 kWh
